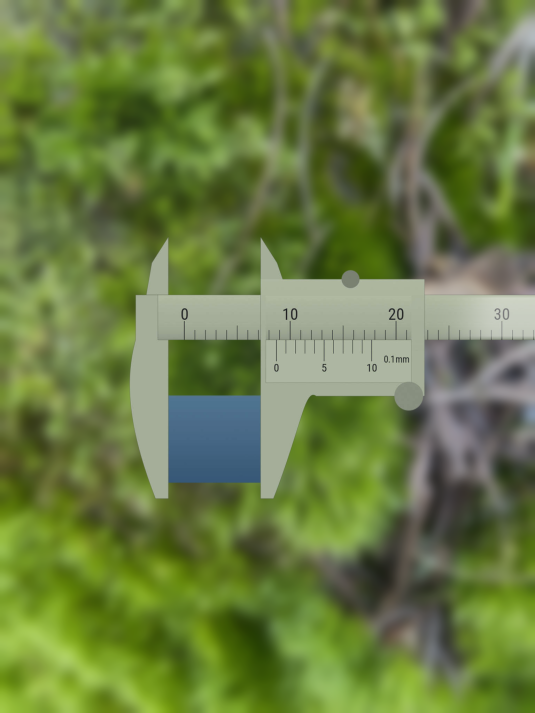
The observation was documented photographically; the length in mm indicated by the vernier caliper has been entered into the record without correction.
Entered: 8.7 mm
